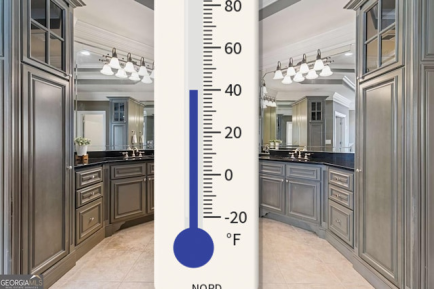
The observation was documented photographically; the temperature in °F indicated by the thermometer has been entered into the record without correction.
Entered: 40 °F
